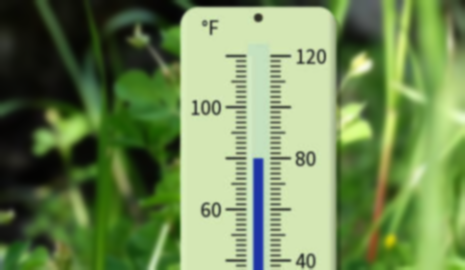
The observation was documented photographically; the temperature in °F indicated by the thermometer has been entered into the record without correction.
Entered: 80 °F
